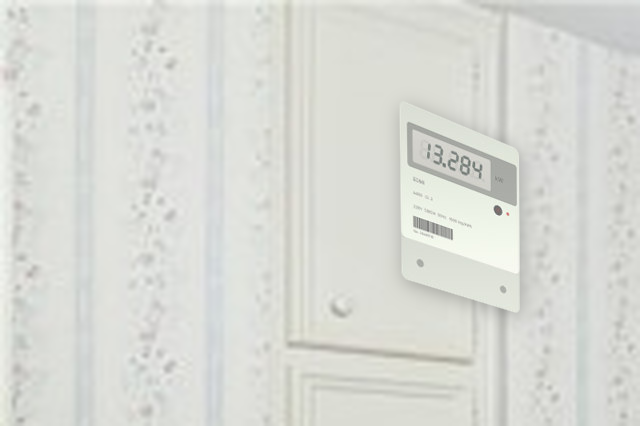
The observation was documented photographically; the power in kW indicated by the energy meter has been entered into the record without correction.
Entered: 13.284 kW
